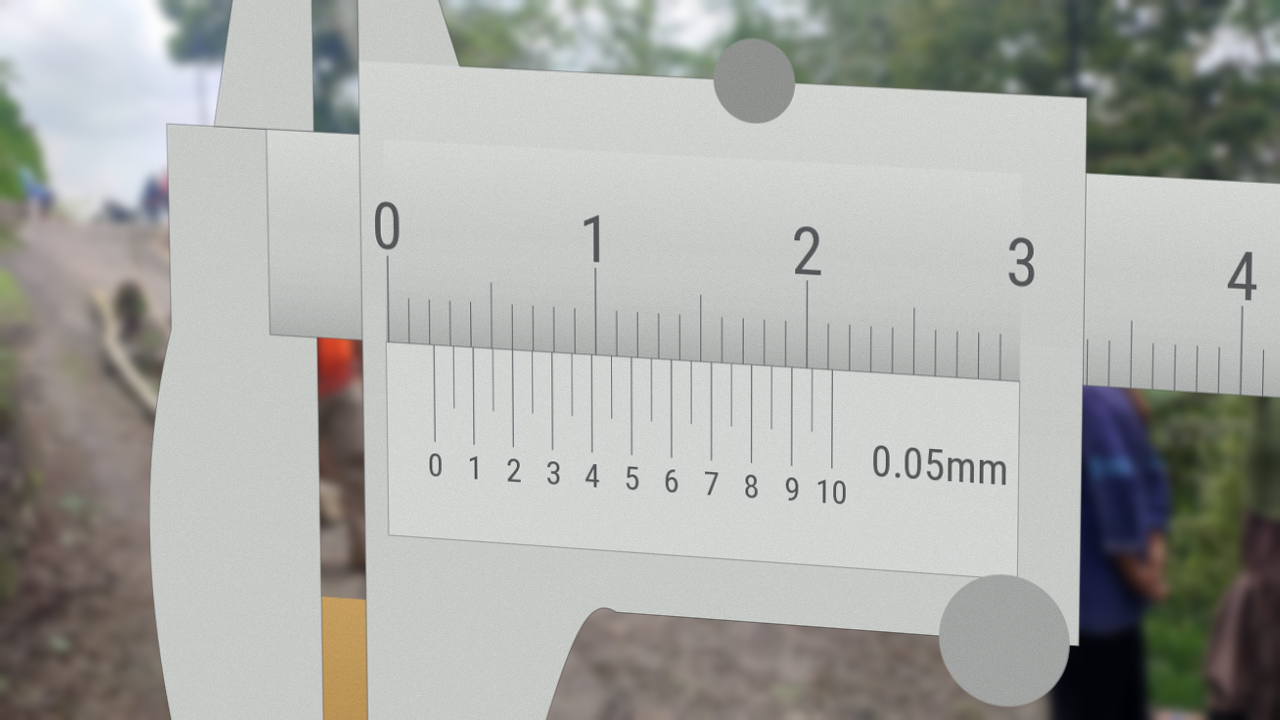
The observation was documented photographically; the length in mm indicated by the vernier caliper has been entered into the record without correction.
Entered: 2.2 mm
